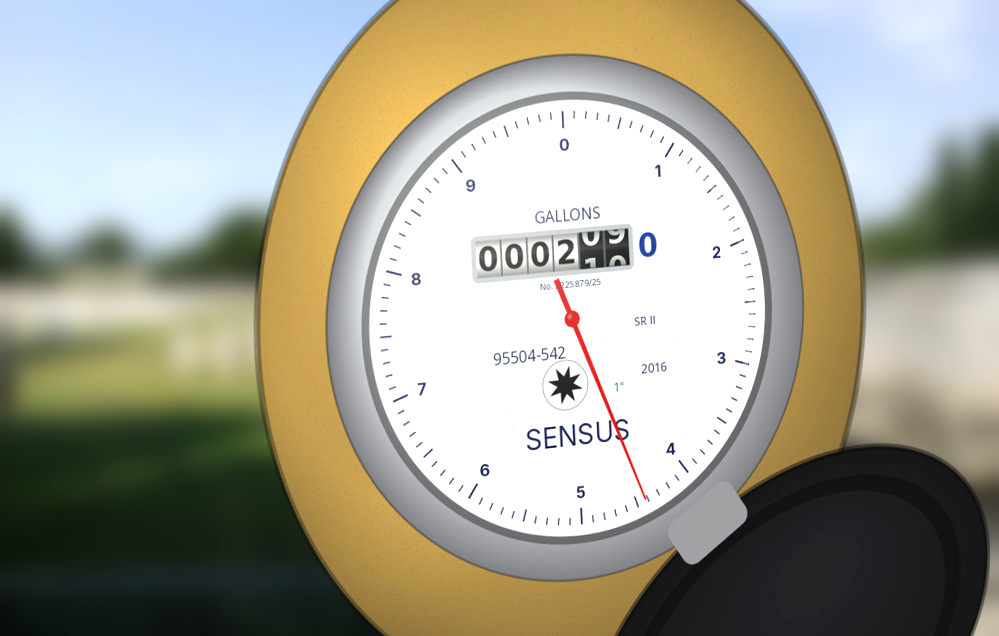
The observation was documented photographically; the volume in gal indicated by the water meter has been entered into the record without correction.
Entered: 2094.4 gal
